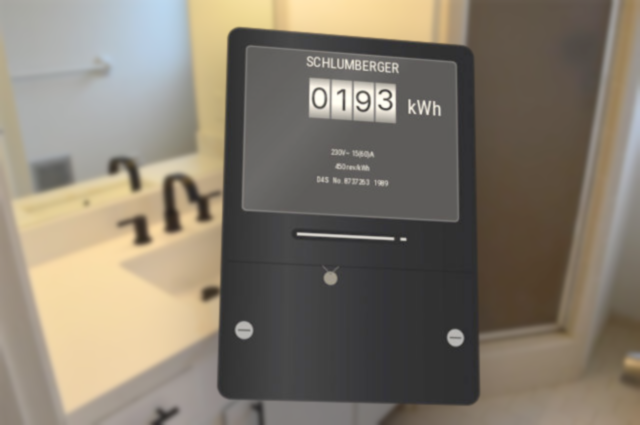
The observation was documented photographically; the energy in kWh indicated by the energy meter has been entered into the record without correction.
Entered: 193 kWh
